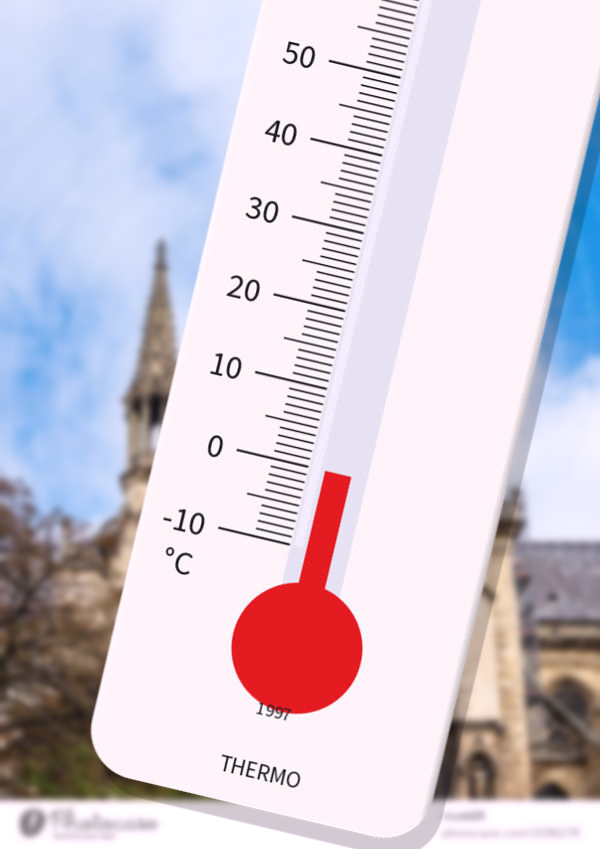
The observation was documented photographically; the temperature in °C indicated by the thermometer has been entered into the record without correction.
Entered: 0 °C
